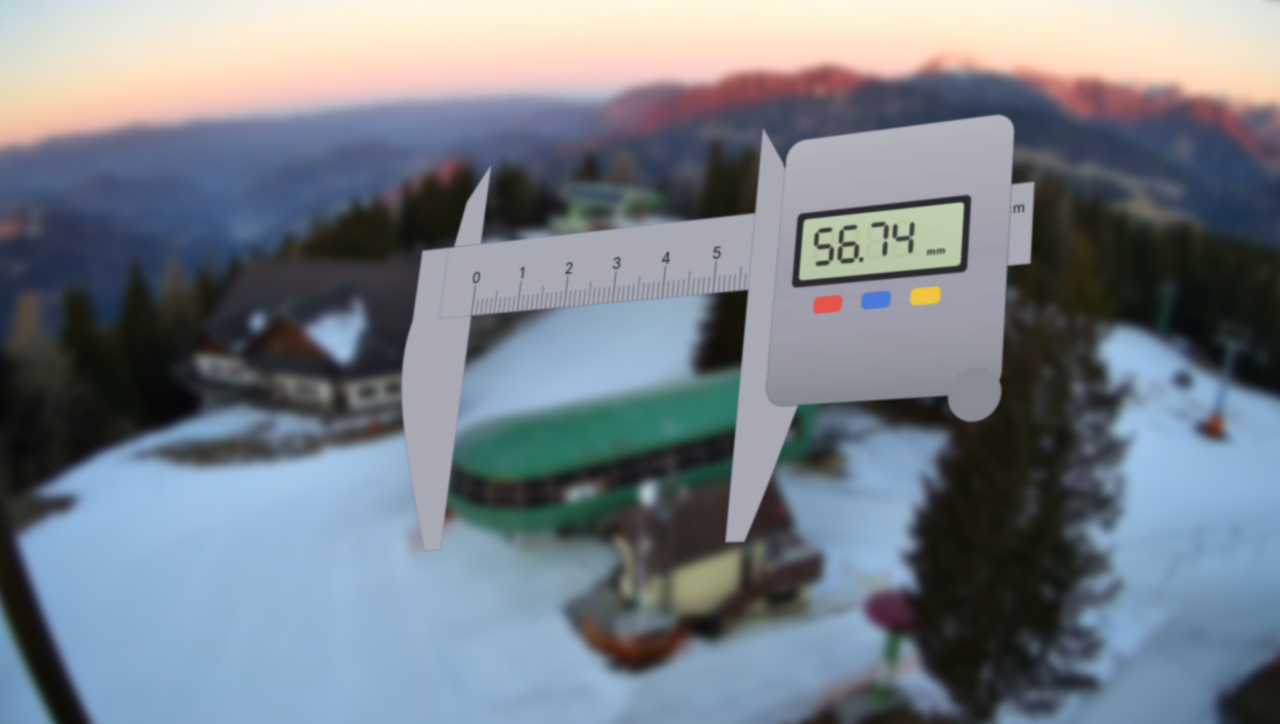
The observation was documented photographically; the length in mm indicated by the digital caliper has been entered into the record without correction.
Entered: 56.74 mm
